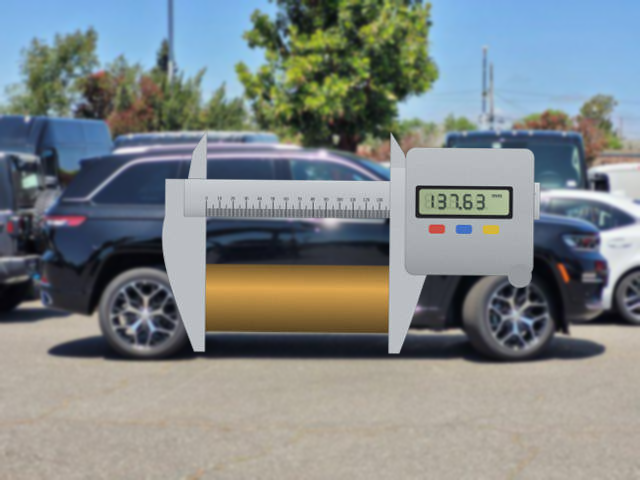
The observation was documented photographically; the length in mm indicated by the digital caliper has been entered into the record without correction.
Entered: 137.63 mm
